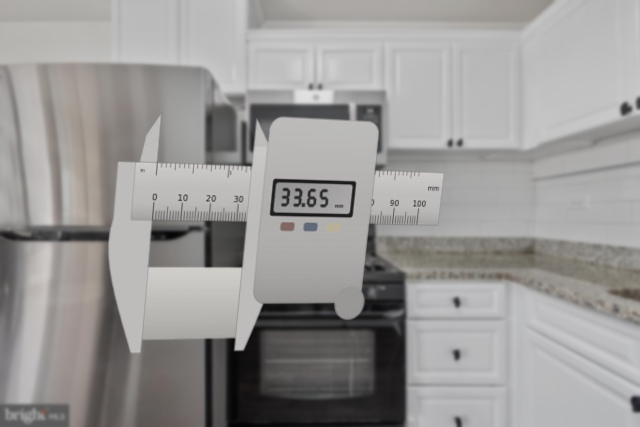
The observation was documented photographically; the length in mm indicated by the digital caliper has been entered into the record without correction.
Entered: 33.65 mm
